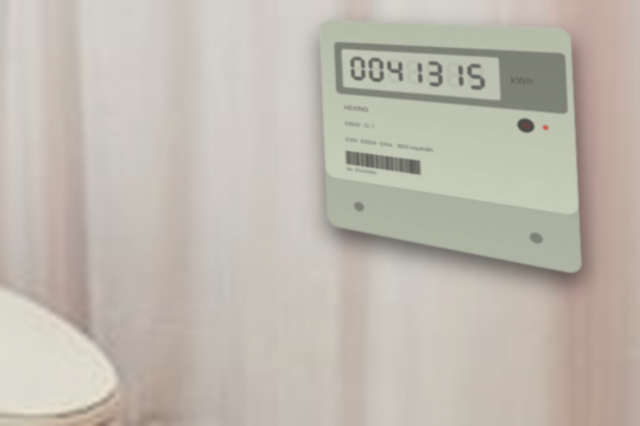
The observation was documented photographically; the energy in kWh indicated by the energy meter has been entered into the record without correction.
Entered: 41315 kWh
